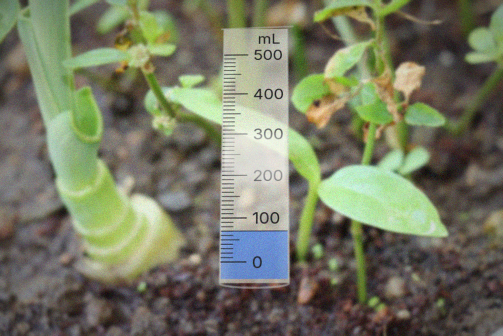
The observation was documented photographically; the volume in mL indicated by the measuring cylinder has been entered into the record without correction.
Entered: 70 mL
